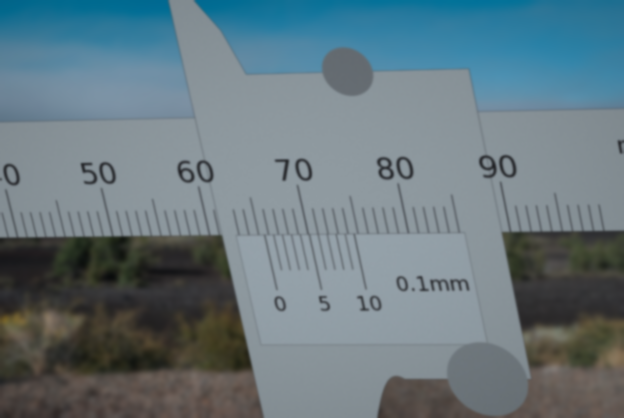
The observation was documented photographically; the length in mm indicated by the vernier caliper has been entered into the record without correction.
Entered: 65.6 mm
